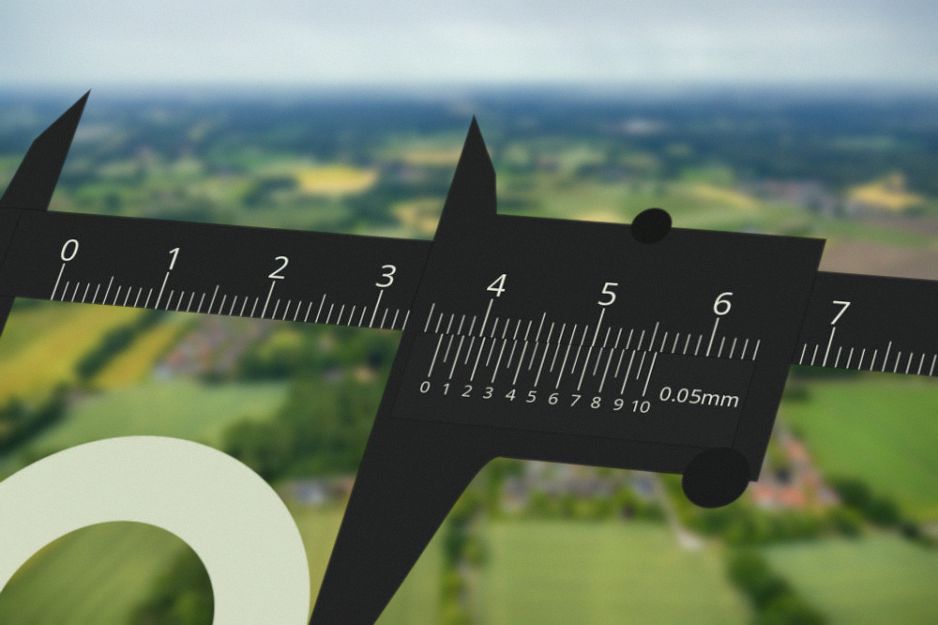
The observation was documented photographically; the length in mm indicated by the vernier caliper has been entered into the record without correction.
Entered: 36.6 mm
